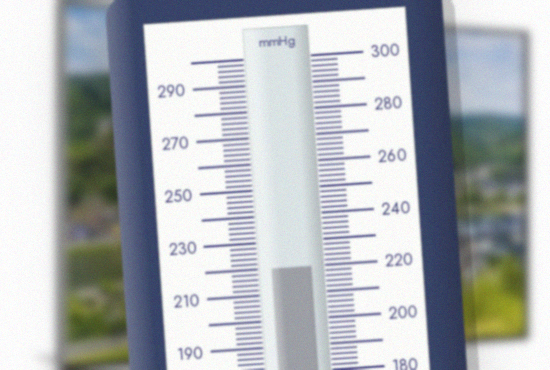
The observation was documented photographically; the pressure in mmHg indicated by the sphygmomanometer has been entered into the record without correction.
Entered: 220 mmHg
